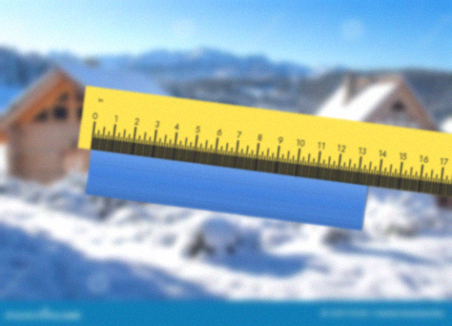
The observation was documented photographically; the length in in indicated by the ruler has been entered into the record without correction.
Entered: 13.5 in
